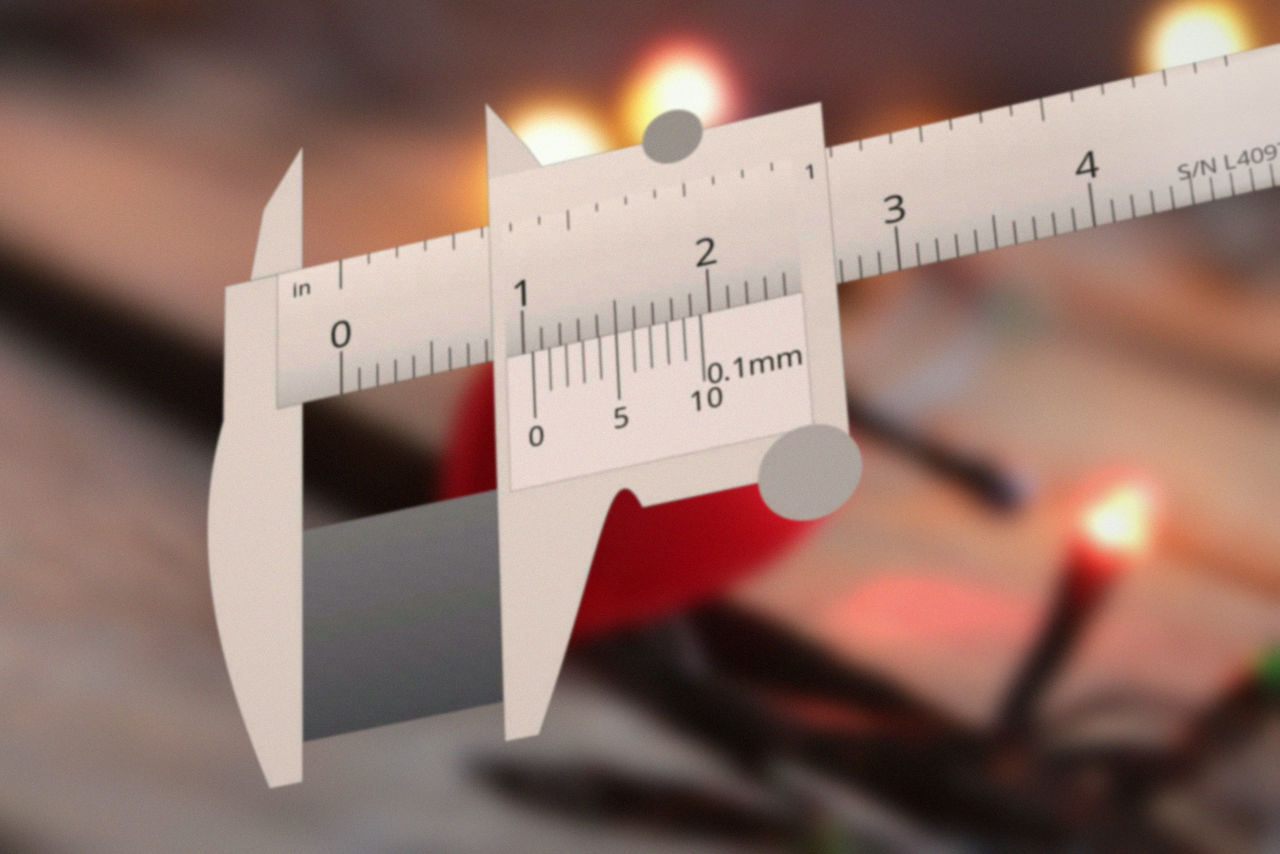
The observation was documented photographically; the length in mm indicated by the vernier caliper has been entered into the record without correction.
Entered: 10.5 mm
